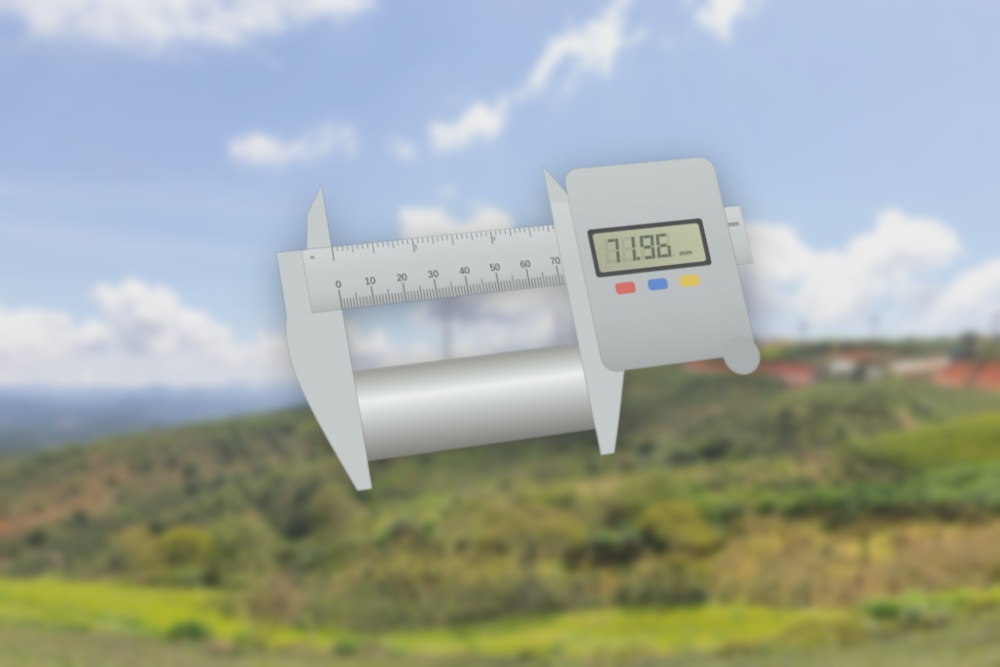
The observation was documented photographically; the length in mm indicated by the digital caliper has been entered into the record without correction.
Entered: 71.96 mm
